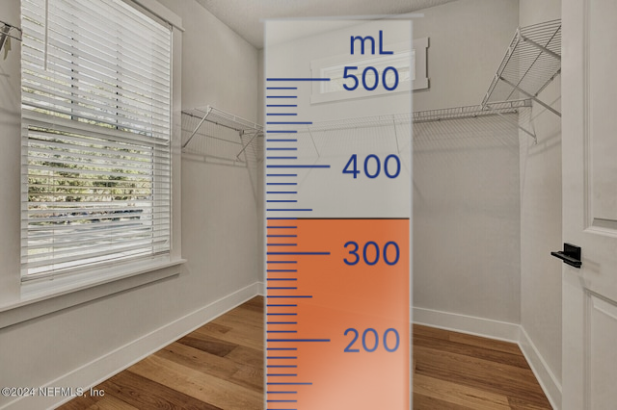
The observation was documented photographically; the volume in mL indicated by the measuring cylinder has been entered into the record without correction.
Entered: 340 mL
